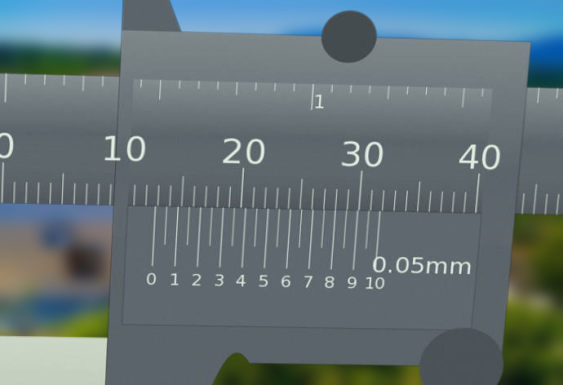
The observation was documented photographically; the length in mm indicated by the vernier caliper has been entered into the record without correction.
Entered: 12.8 mm
